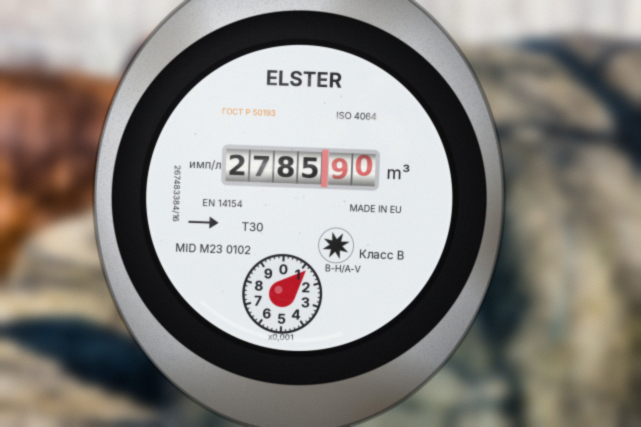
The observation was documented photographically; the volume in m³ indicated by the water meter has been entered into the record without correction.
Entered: 2785.901 m³
